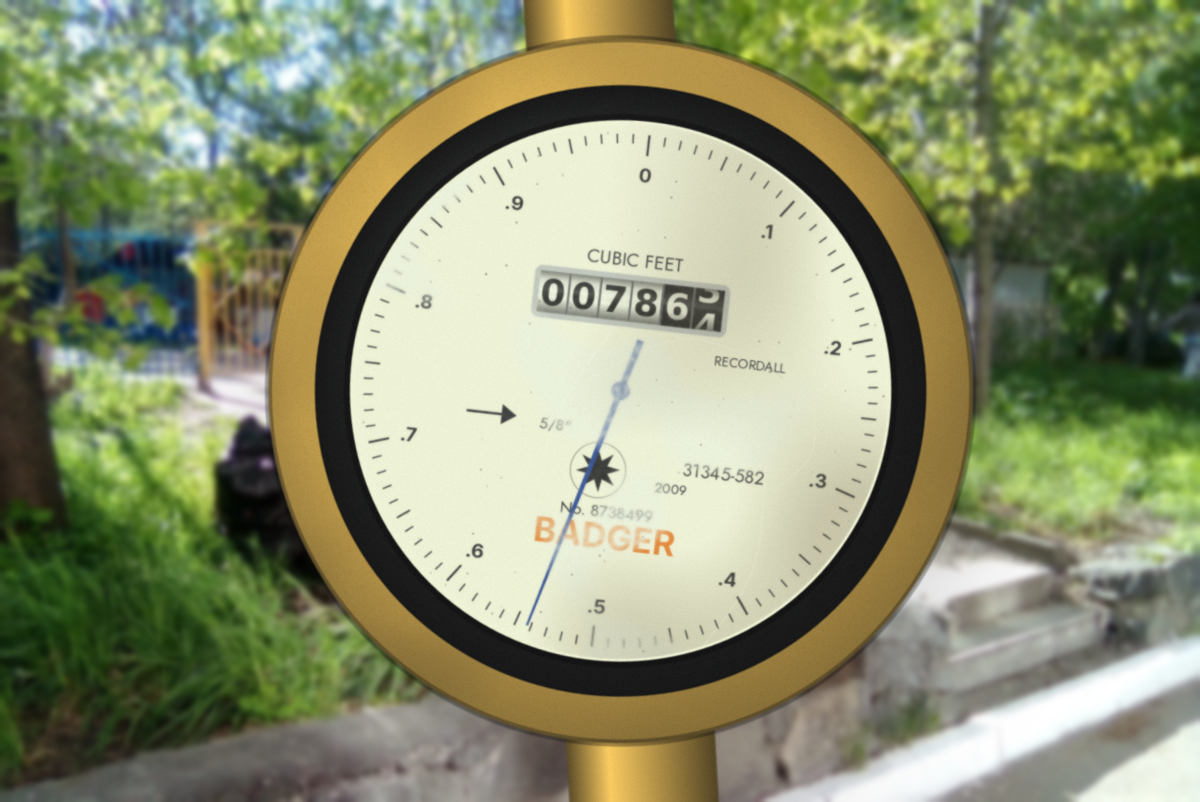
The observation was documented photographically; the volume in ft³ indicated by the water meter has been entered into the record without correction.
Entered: 7863.54 ft³
